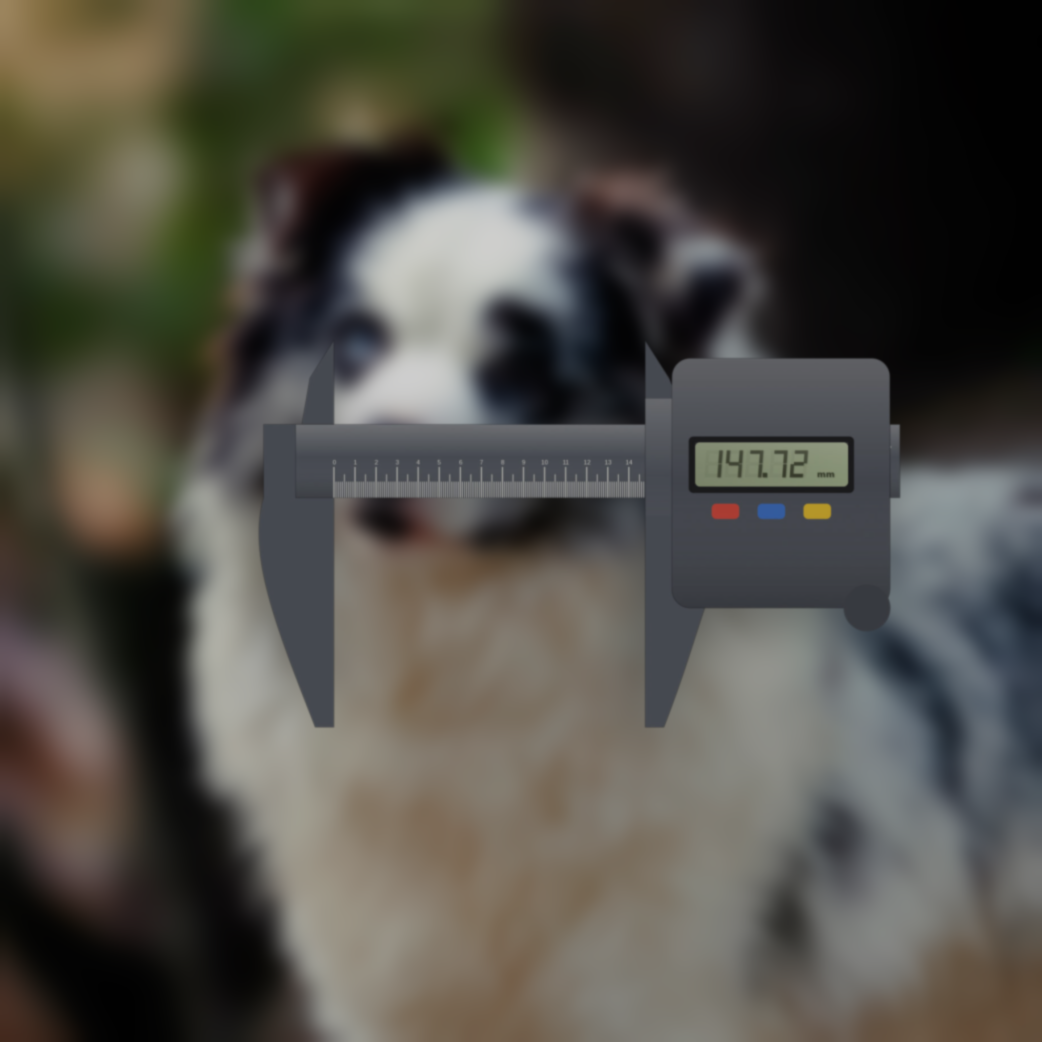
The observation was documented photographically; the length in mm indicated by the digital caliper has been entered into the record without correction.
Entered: 147.72 mm
